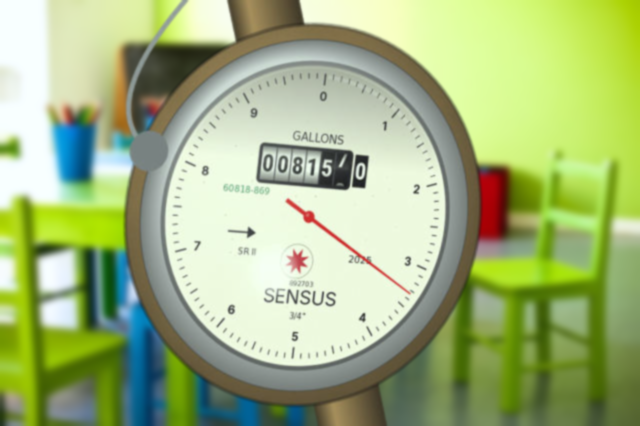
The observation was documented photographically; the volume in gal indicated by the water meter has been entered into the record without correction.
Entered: 81573.3 gal
